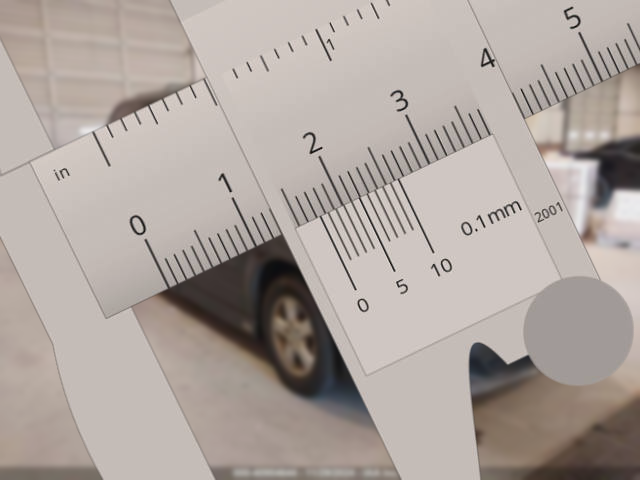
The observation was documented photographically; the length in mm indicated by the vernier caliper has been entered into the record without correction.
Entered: 17.4 mm
